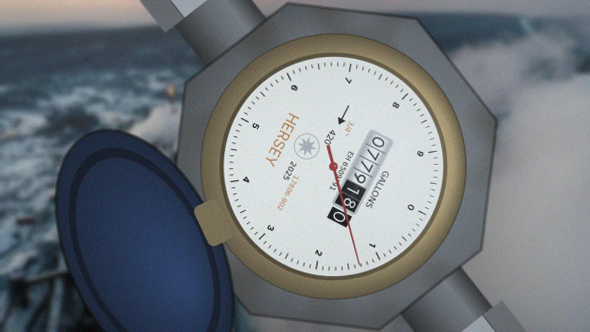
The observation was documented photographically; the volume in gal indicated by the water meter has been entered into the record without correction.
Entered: 779181.3 gal
